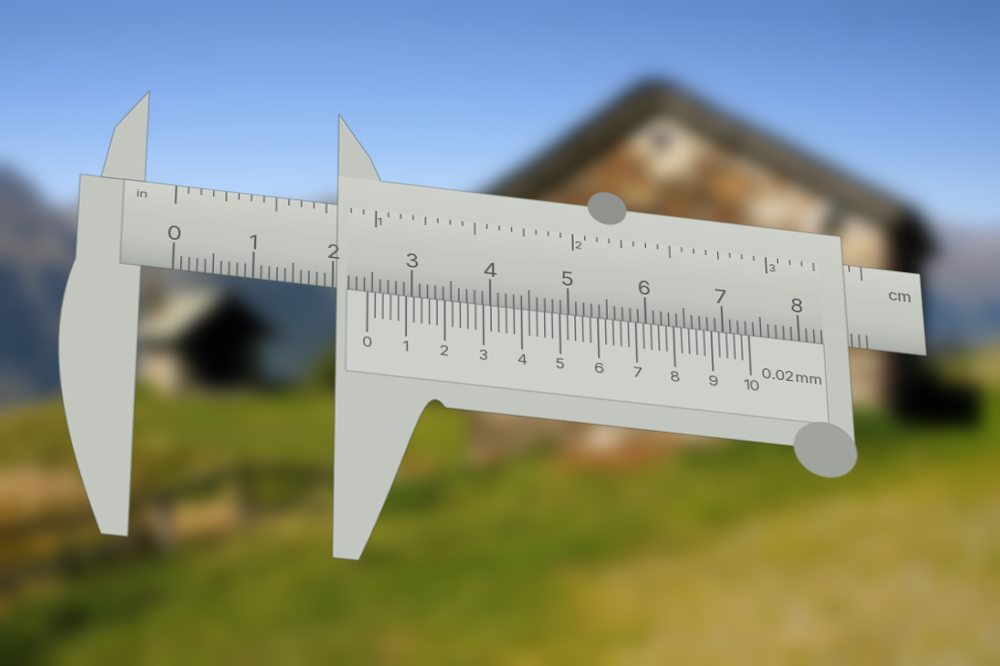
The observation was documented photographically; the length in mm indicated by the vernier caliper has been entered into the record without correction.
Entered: 24.4 mm
